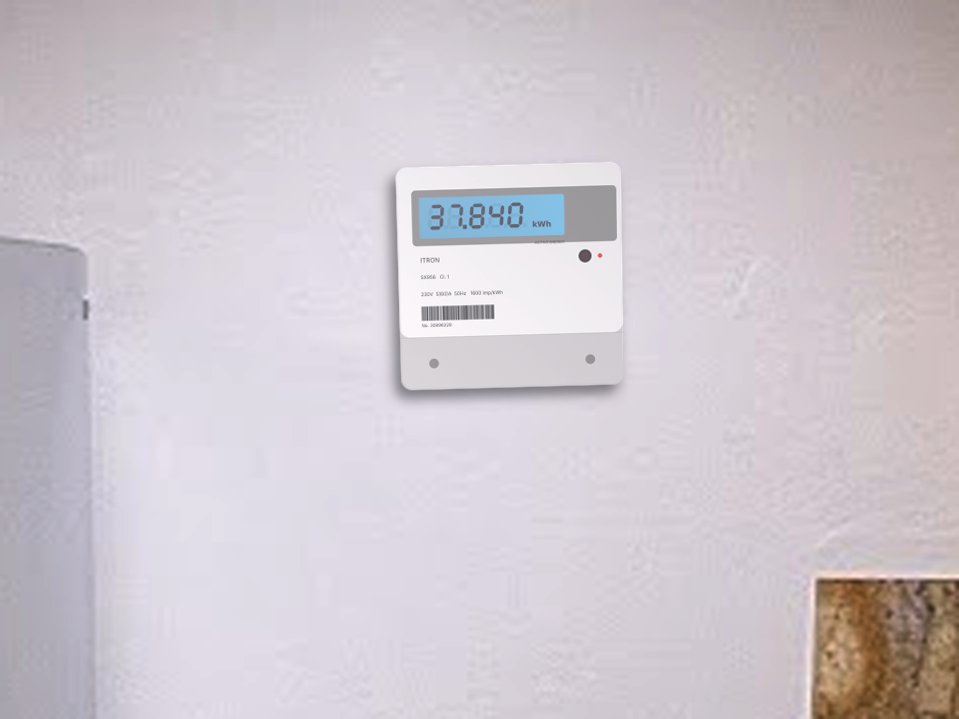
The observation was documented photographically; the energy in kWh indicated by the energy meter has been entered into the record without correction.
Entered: 37.840 kWh
